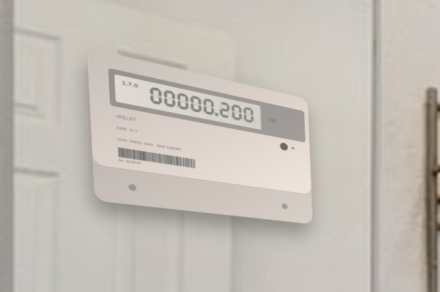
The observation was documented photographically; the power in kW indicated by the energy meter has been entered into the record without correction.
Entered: 0.200 kW
